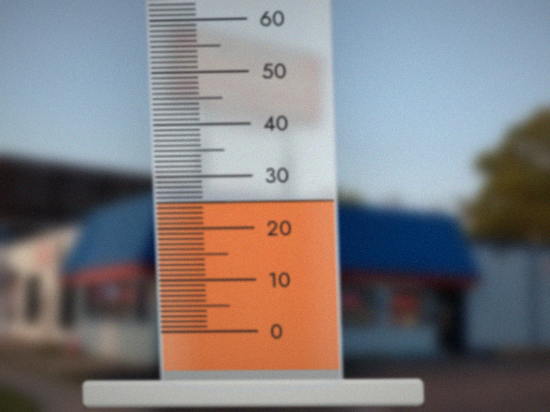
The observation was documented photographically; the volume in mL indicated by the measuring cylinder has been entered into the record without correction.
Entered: 25 mL
